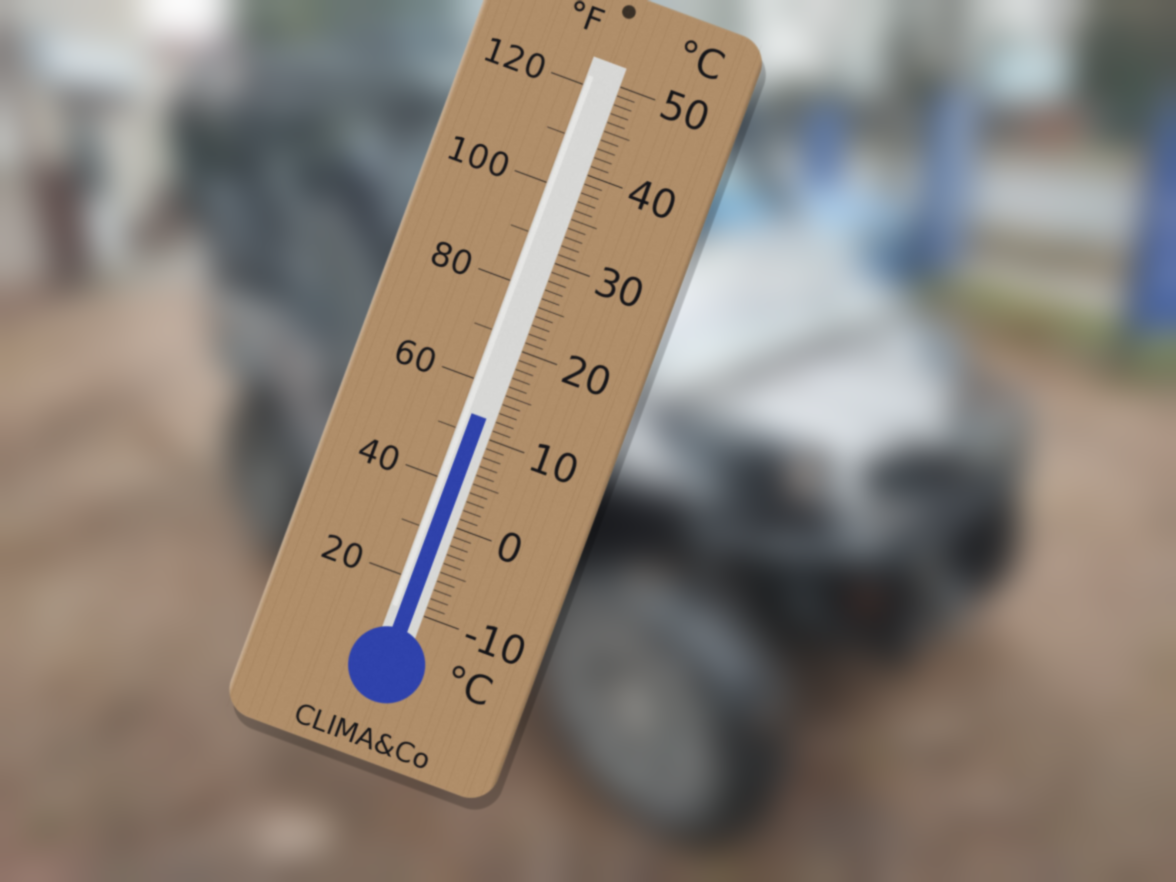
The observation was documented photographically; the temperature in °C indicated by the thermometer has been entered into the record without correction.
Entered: 12 °C
